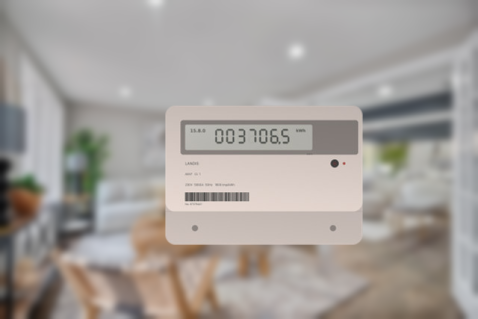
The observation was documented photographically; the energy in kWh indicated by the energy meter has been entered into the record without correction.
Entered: 3706.5 kWh
